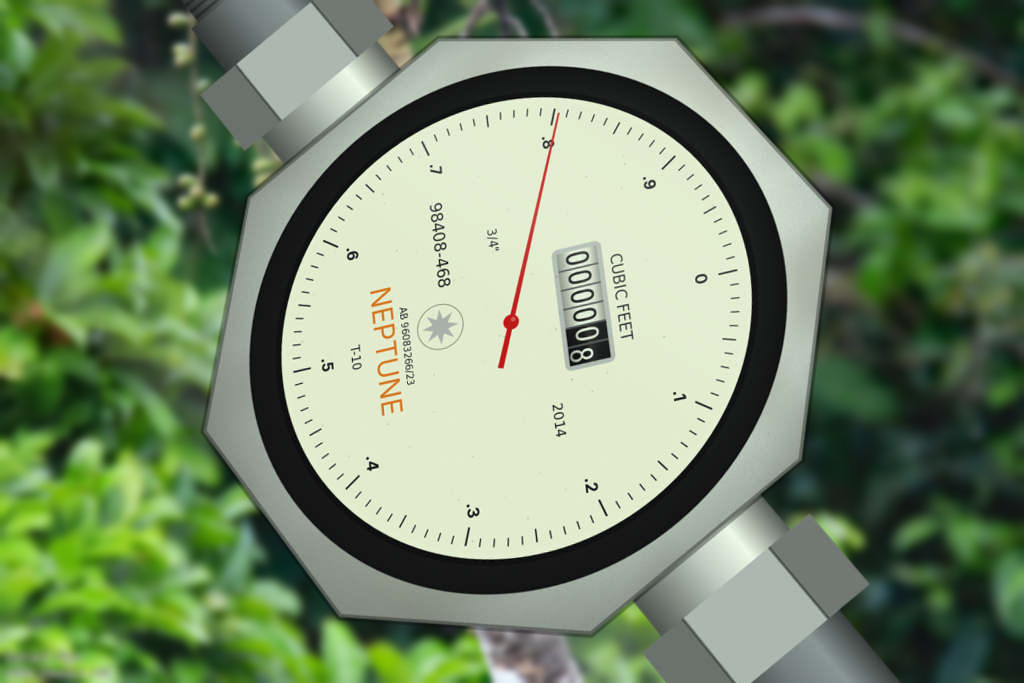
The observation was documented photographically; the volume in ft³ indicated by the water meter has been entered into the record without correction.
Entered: 7.80 ft³
